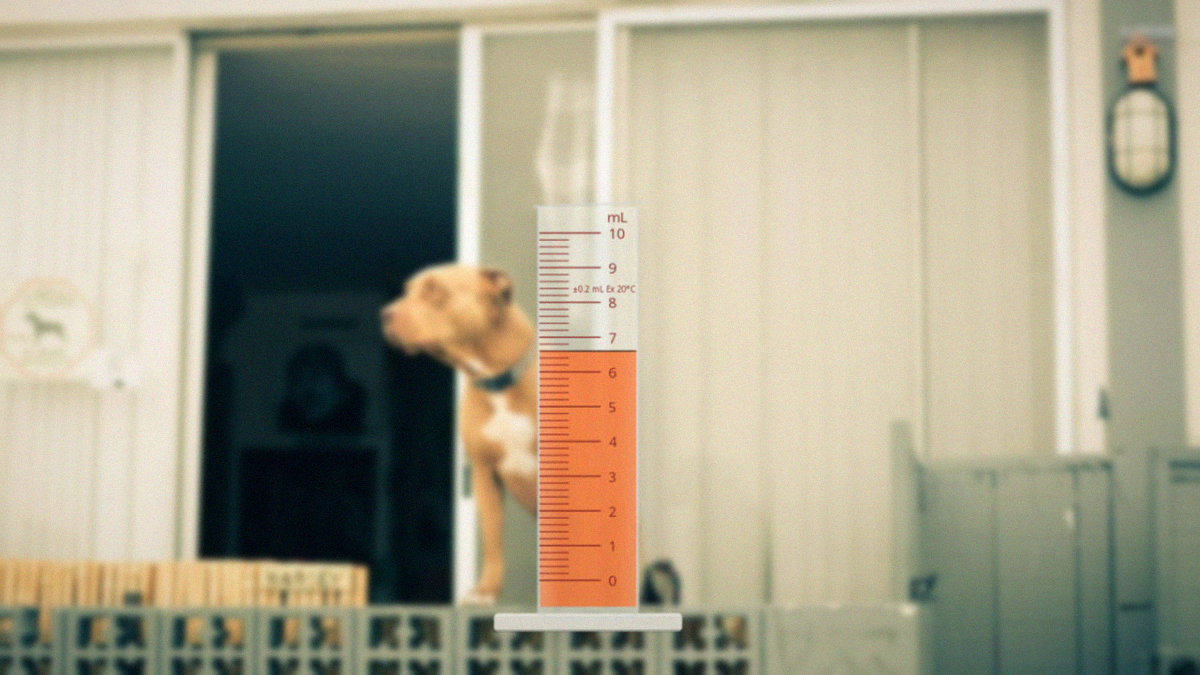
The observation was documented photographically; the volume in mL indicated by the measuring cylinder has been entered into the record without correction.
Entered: 6.6 mL
